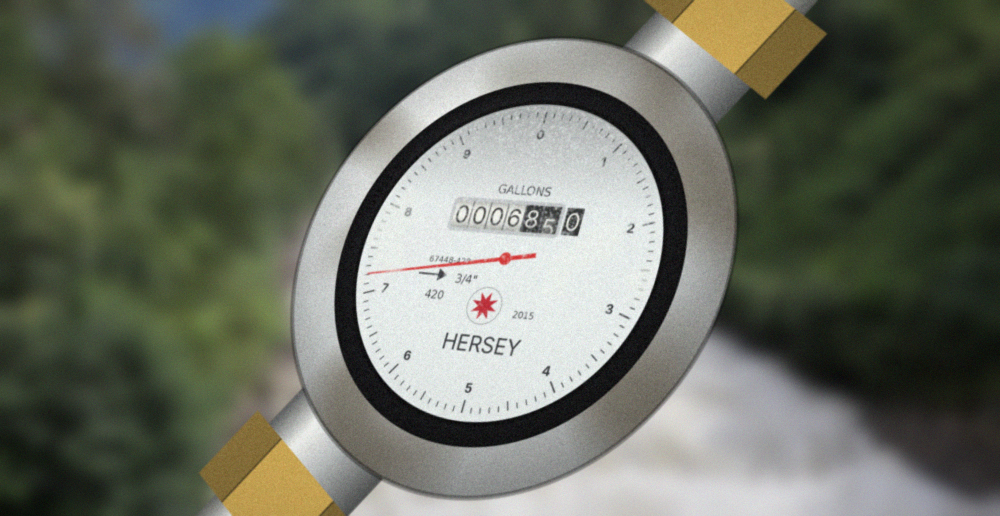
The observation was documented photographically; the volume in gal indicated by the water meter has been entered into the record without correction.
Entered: 6847.2 gal
